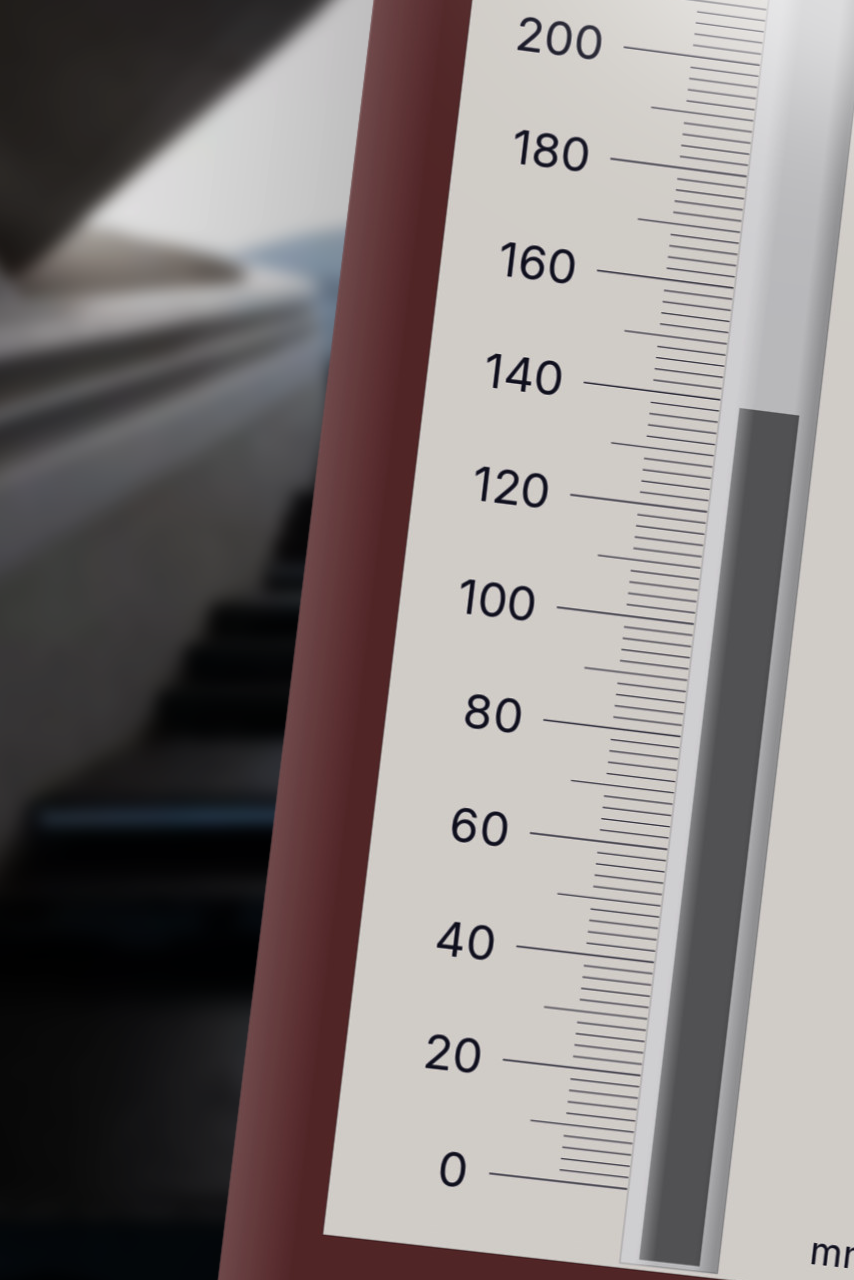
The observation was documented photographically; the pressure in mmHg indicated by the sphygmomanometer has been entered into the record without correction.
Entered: 139 mmHg
